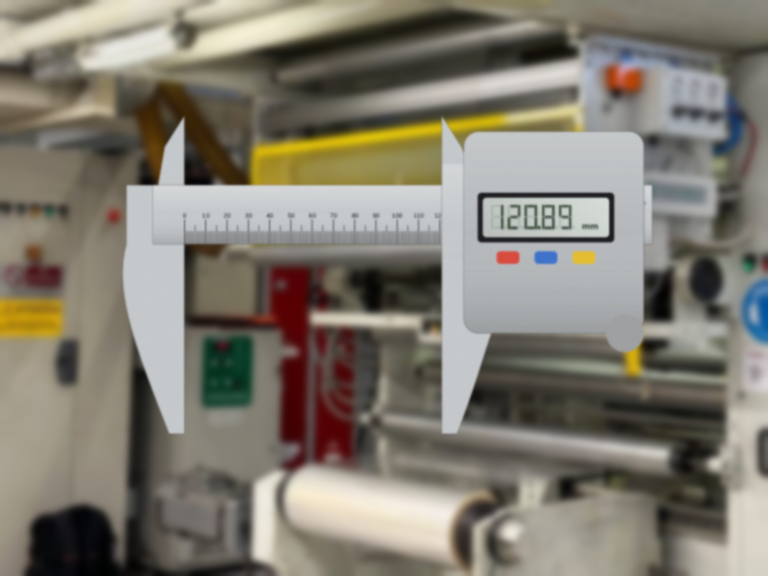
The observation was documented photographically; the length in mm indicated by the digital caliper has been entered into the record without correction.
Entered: 120.89 mm
